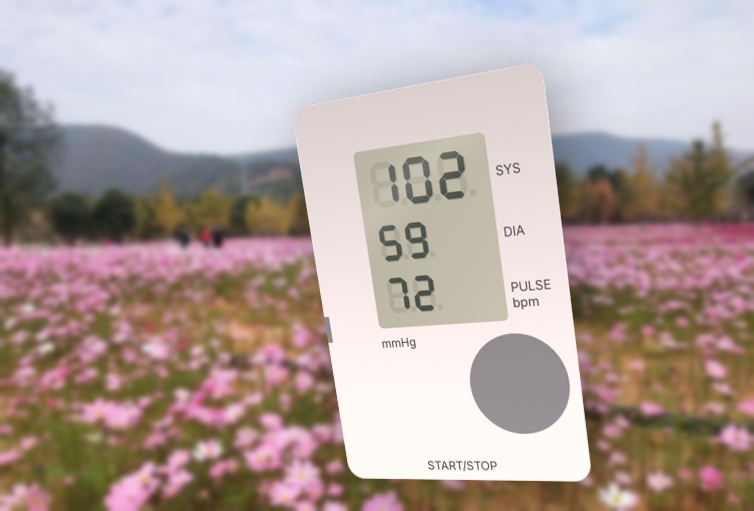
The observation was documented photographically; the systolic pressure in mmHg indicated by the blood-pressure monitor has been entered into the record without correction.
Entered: 102 mmHg
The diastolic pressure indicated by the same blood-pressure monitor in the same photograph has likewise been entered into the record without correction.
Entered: 59 mmHg
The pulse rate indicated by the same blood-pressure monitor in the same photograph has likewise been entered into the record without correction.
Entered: 72 bpm
